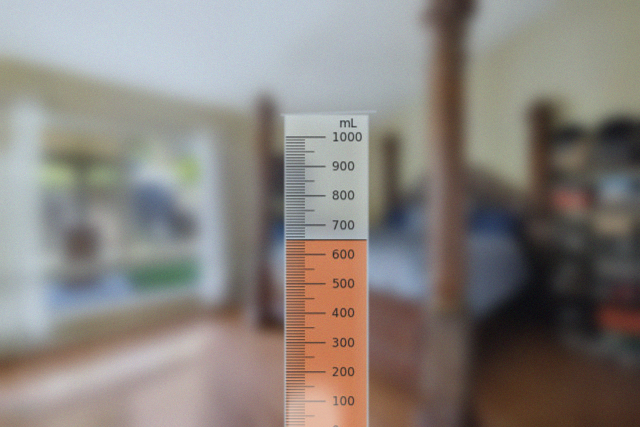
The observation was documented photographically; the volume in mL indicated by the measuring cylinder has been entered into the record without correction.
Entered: 650 mL
